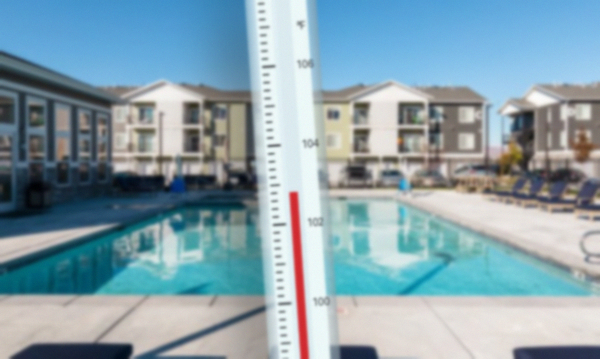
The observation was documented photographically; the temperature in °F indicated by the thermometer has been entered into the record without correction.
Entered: 102.8 °F
